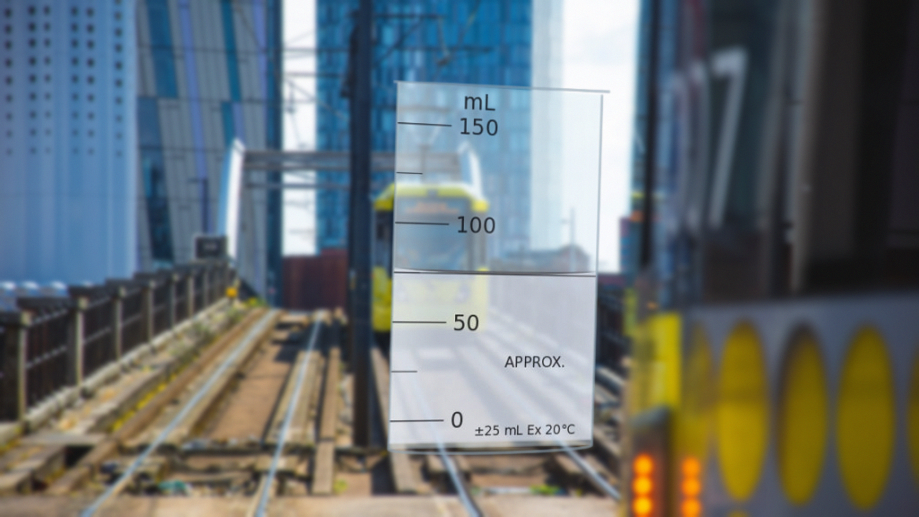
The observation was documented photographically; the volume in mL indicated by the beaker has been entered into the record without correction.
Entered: 75 mL
